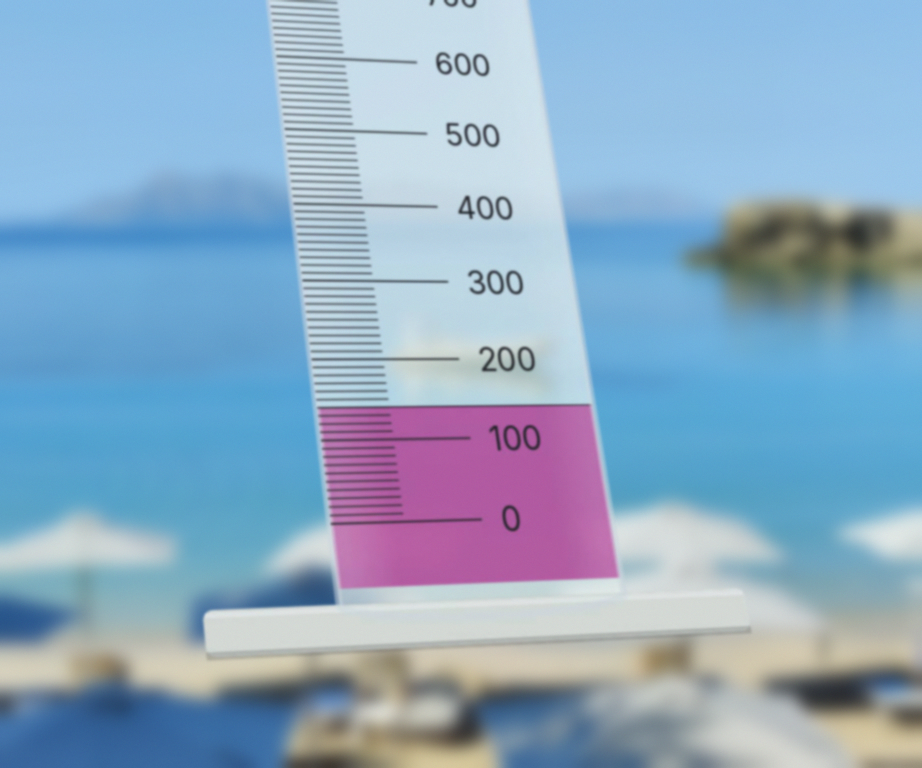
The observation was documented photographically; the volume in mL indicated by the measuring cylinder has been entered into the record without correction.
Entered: 140 mL
